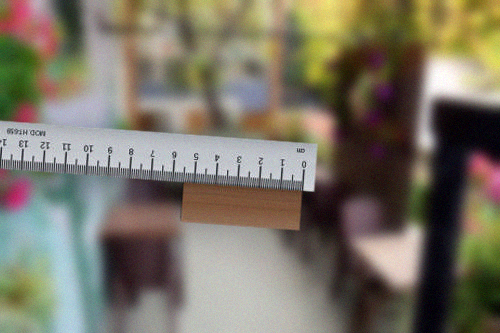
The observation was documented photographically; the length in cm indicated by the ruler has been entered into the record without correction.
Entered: 5.5 cm
